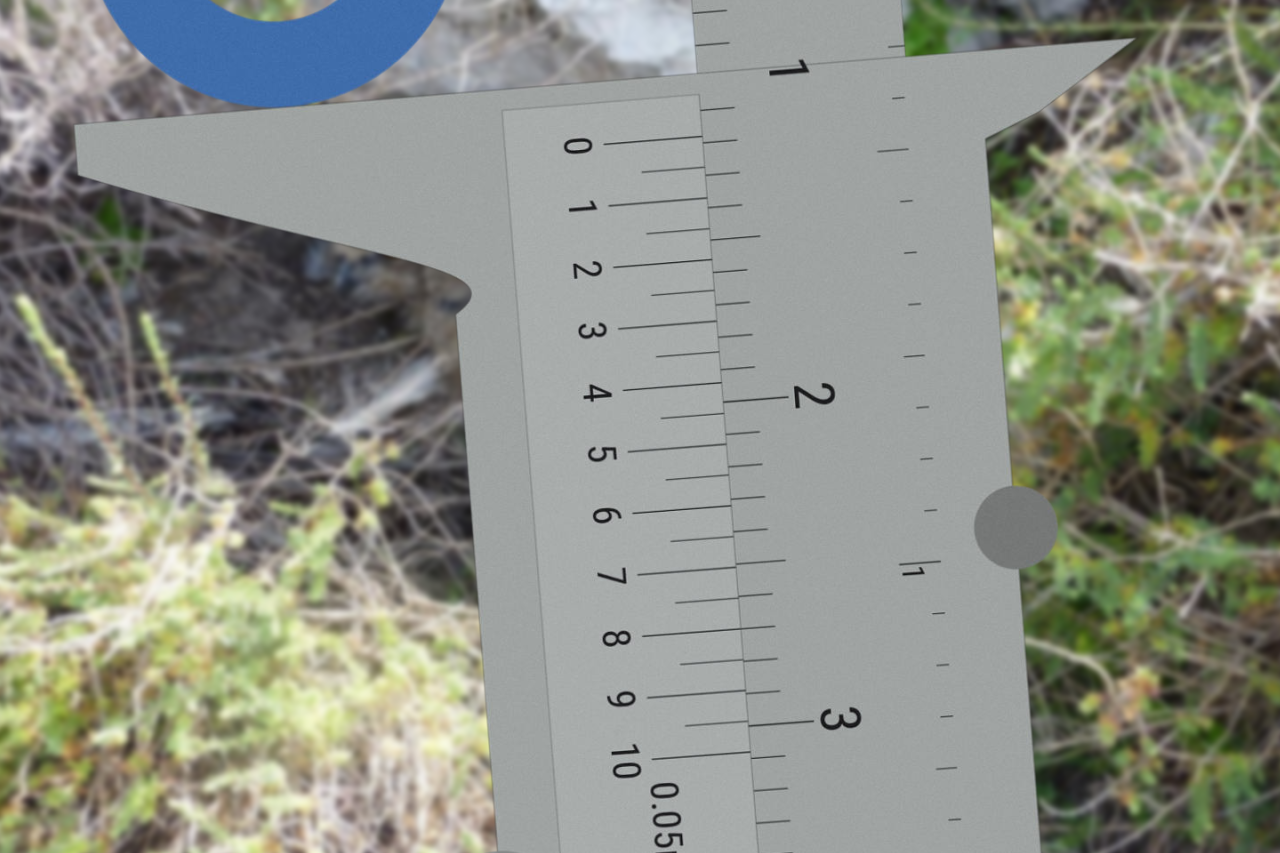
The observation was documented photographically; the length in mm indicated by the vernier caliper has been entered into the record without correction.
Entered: 11.80 mm
